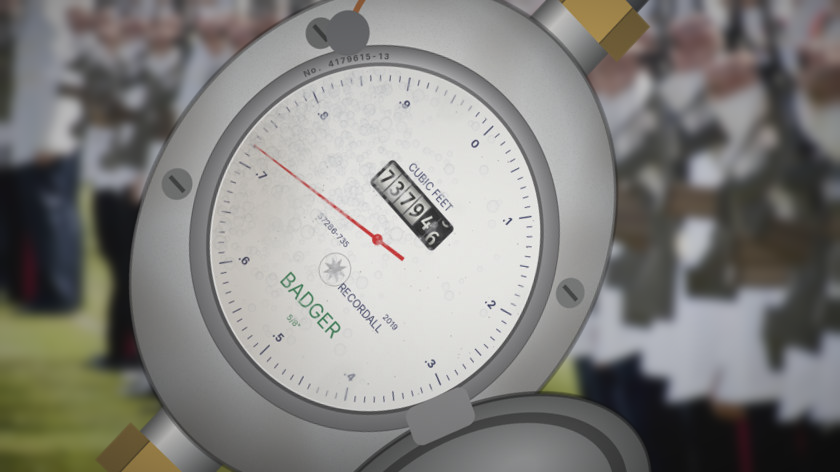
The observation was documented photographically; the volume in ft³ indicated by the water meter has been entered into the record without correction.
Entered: 737945.72 ft³
